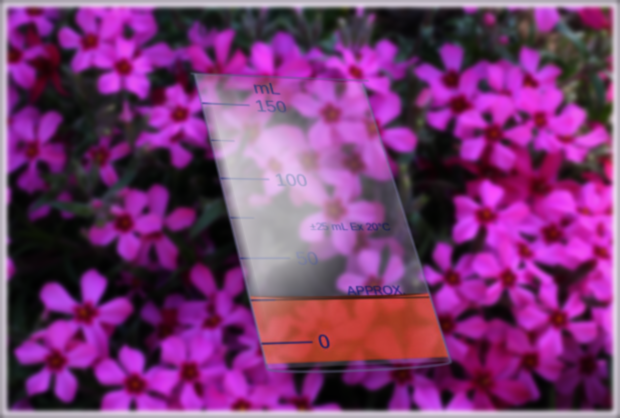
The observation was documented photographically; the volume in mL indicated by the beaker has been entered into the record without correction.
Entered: 25 mL
